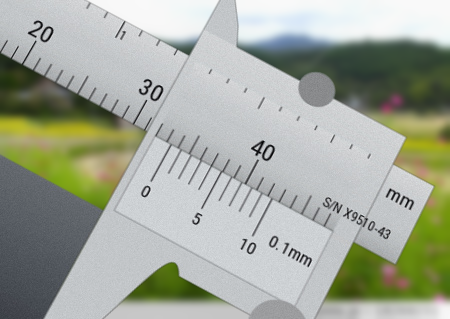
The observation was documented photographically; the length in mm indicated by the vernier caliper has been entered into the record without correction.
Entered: 33.4 mm
